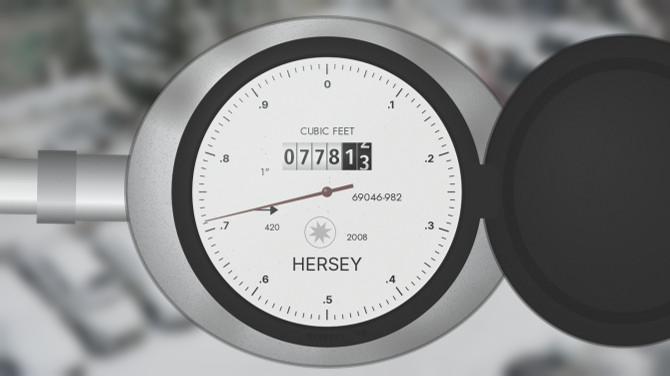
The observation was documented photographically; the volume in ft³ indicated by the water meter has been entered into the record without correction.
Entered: 77812.71 ft³
